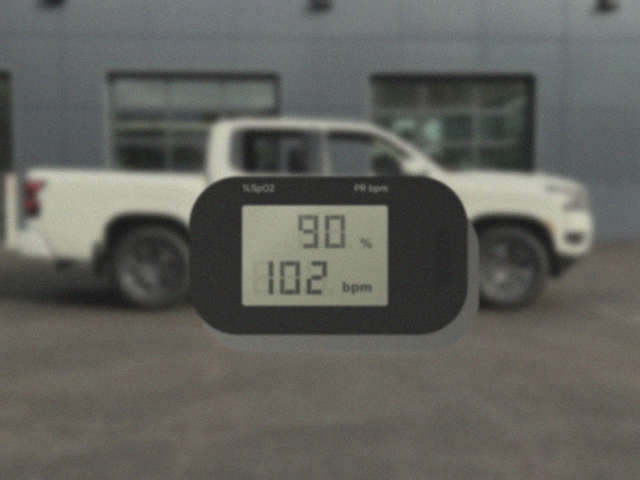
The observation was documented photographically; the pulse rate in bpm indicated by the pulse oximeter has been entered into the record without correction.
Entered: 102 bpm
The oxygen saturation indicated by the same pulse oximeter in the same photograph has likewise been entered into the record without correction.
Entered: 90 %
